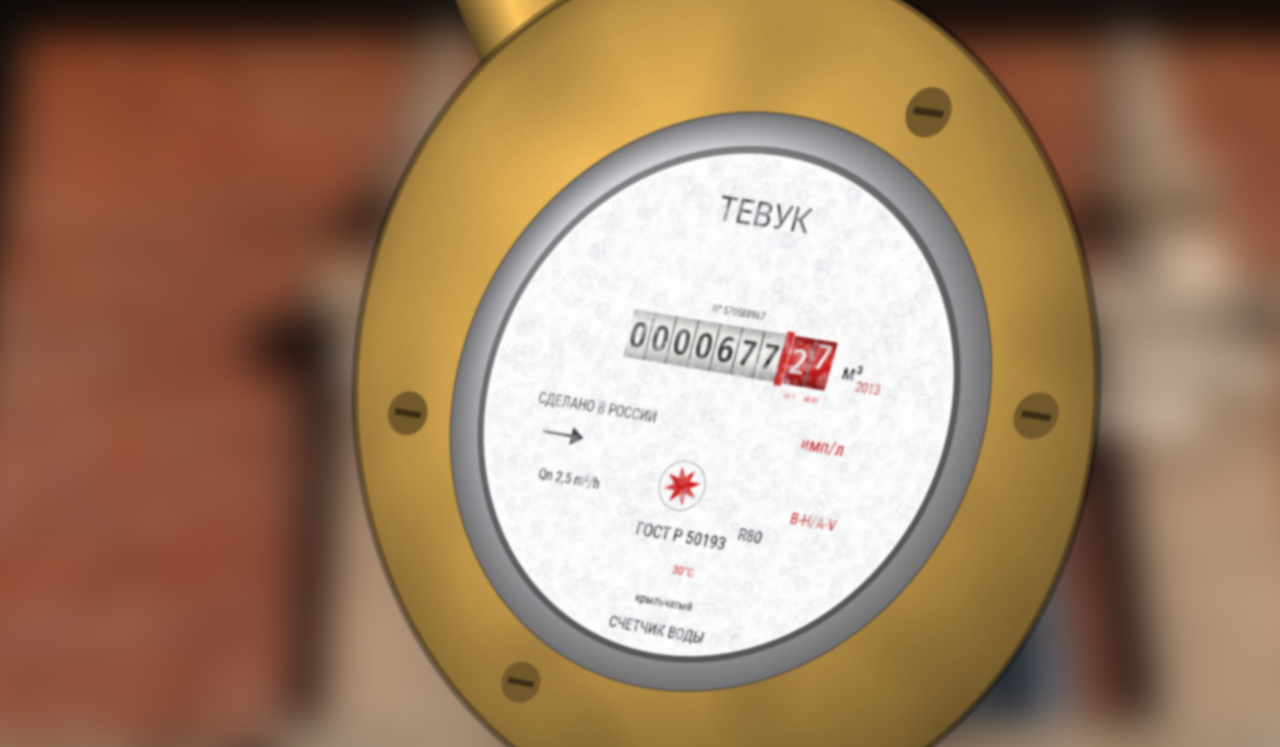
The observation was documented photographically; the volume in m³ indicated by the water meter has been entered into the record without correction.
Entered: 677.27 m³
